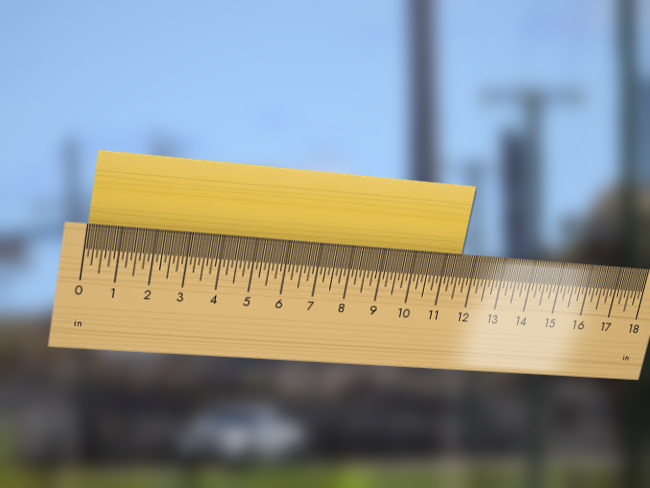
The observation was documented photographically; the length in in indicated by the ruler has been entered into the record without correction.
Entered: 11.5 in
